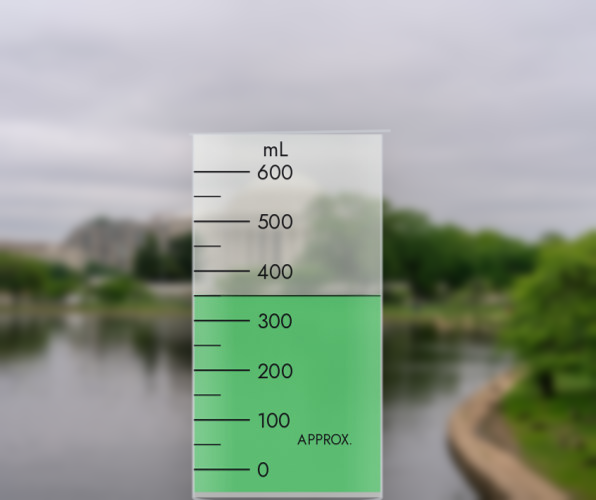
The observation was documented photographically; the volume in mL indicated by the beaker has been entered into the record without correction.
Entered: 350 mL
